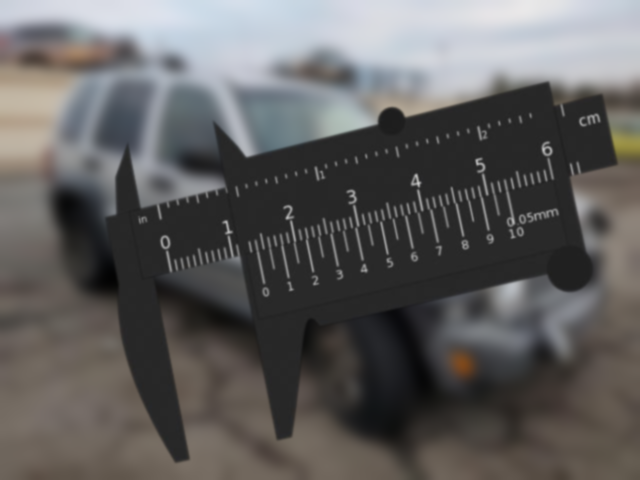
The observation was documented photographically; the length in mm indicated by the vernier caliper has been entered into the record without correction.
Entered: 14.0 mm
